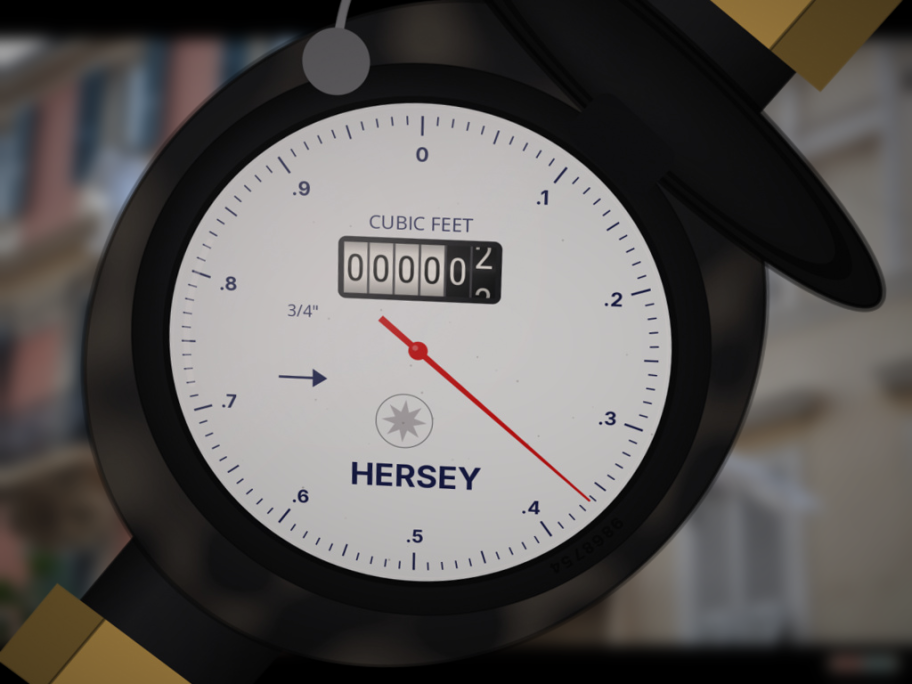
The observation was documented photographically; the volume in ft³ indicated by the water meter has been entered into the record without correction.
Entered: 2.36 ft³
